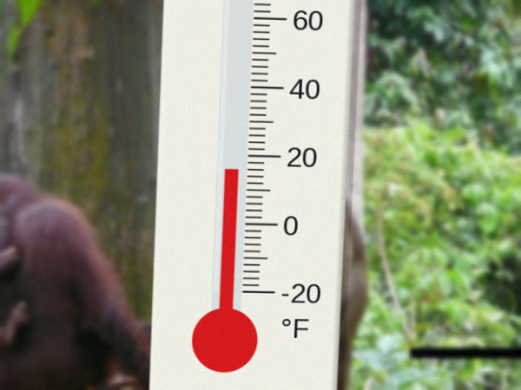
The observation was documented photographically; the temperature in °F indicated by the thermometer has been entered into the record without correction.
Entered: 16 °F
